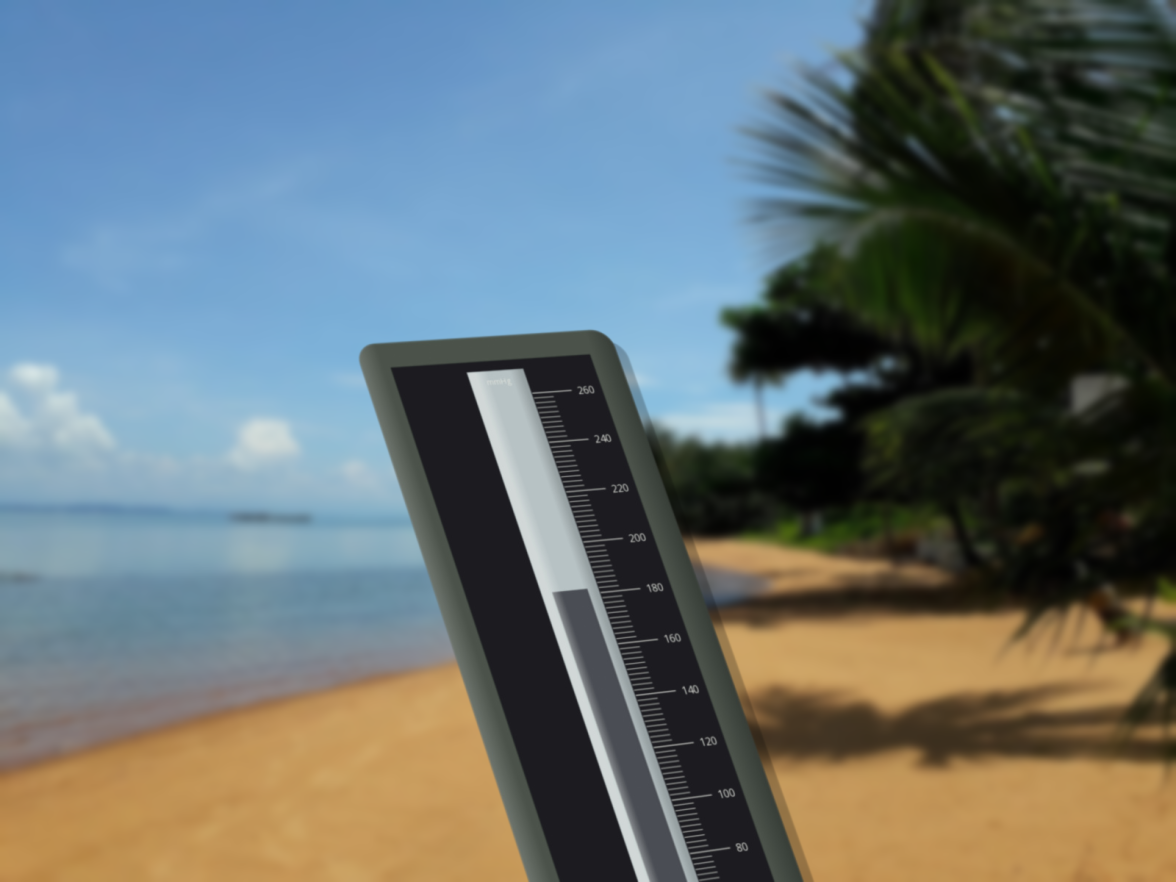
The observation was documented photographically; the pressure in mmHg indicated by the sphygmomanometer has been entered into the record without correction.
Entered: 182 mmHg
